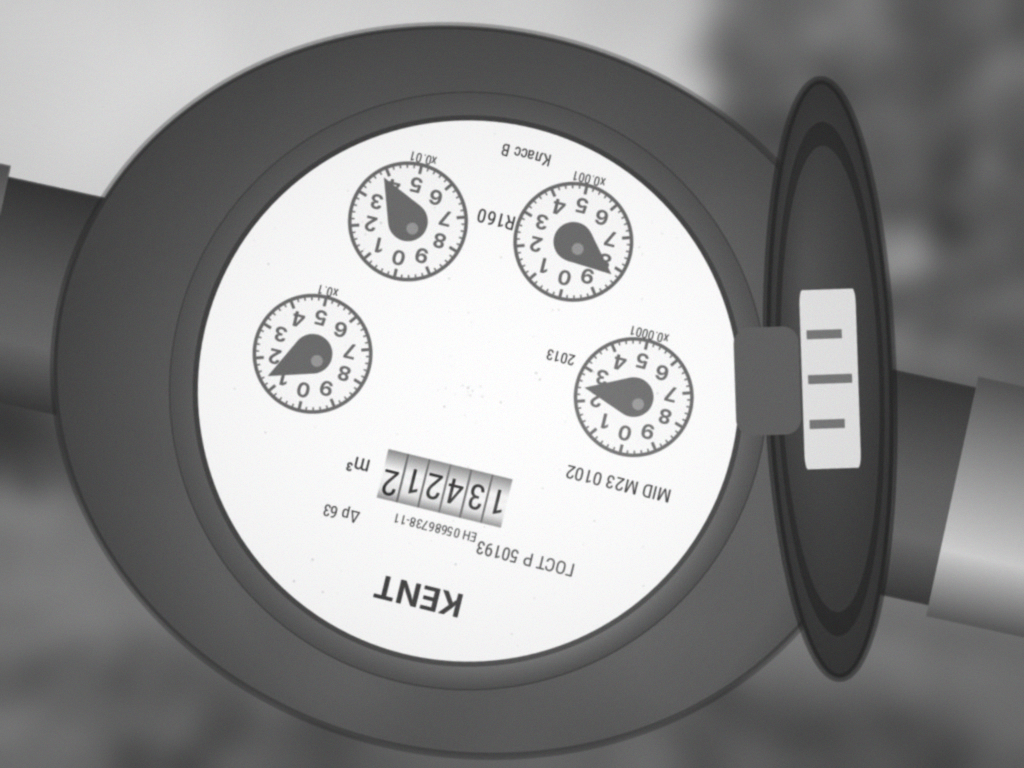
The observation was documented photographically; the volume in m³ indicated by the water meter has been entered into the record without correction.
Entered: 134212.1382 m³
